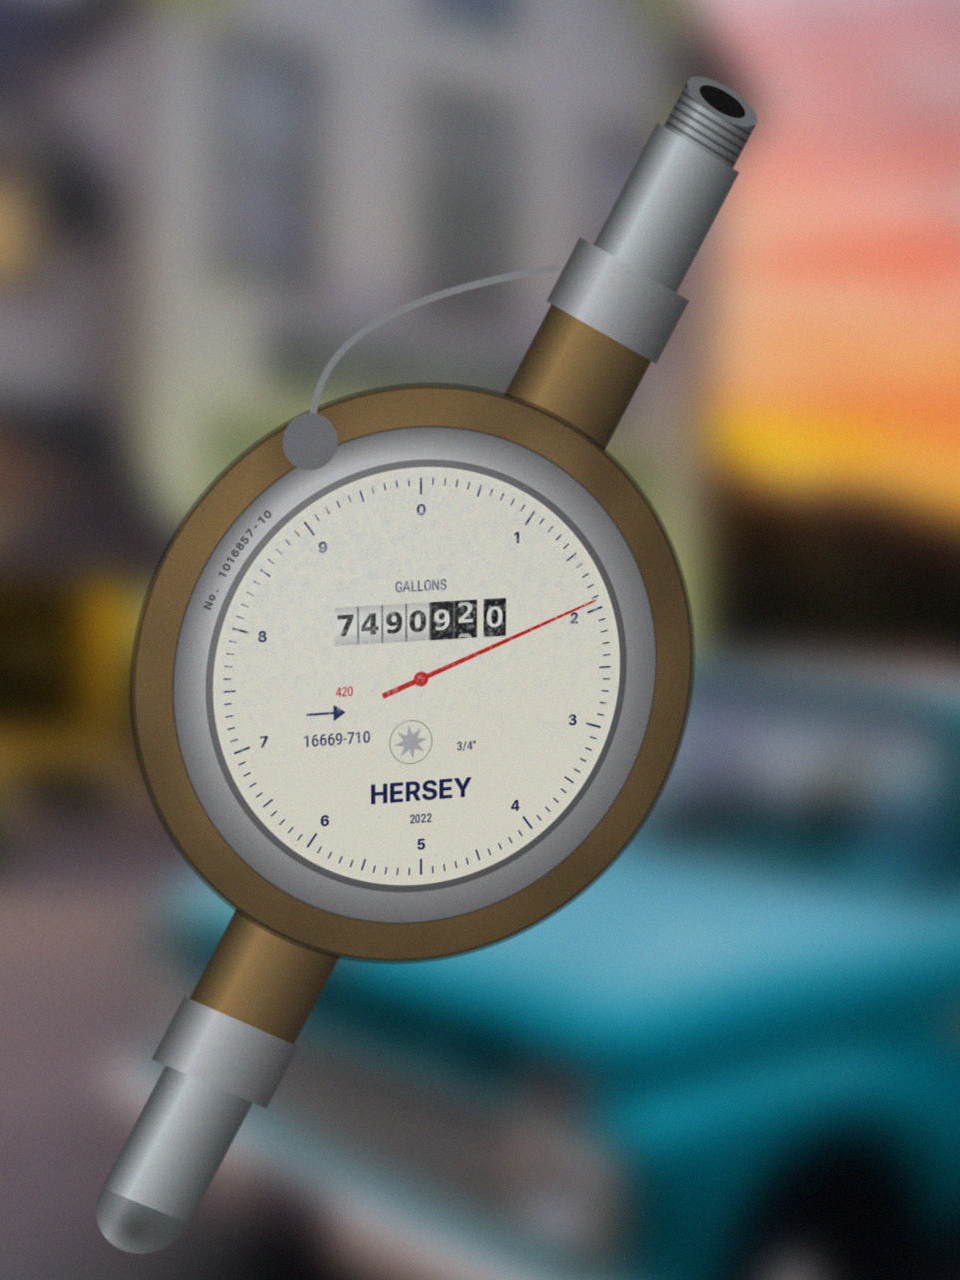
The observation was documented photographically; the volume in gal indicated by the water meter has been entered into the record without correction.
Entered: 7490921.9 gal
